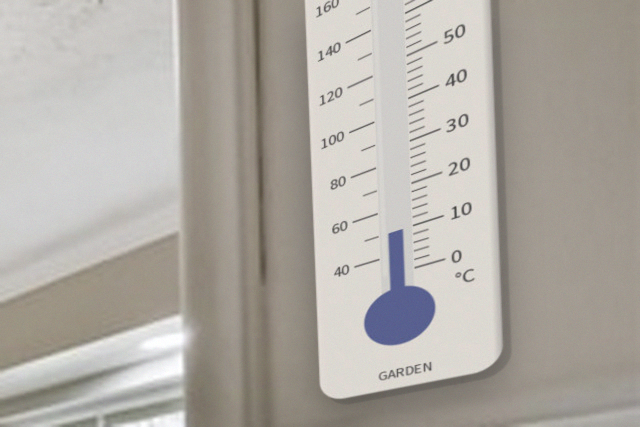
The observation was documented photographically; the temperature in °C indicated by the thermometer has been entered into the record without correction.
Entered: 10 °C
